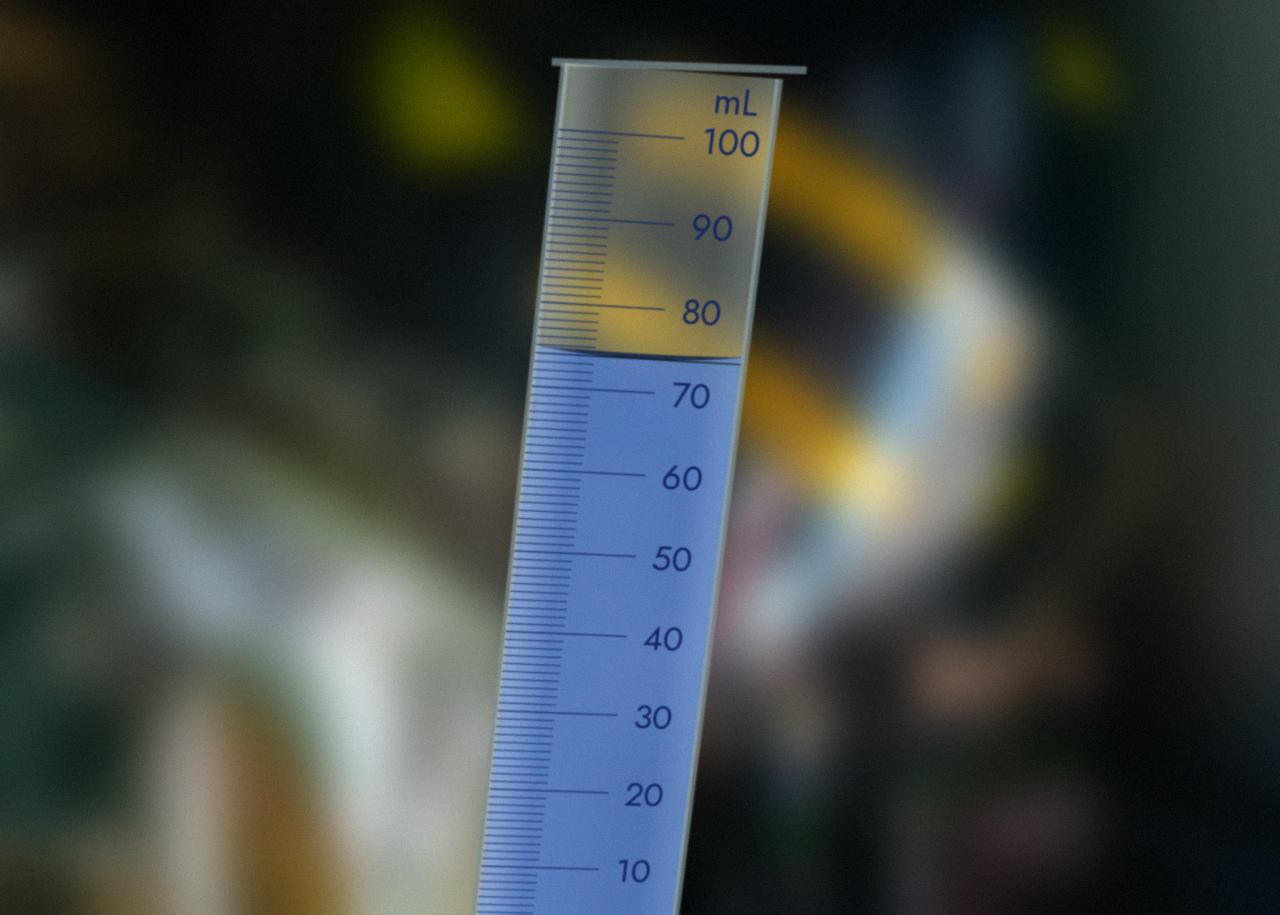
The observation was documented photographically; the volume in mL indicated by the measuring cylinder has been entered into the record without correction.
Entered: 74 mL
